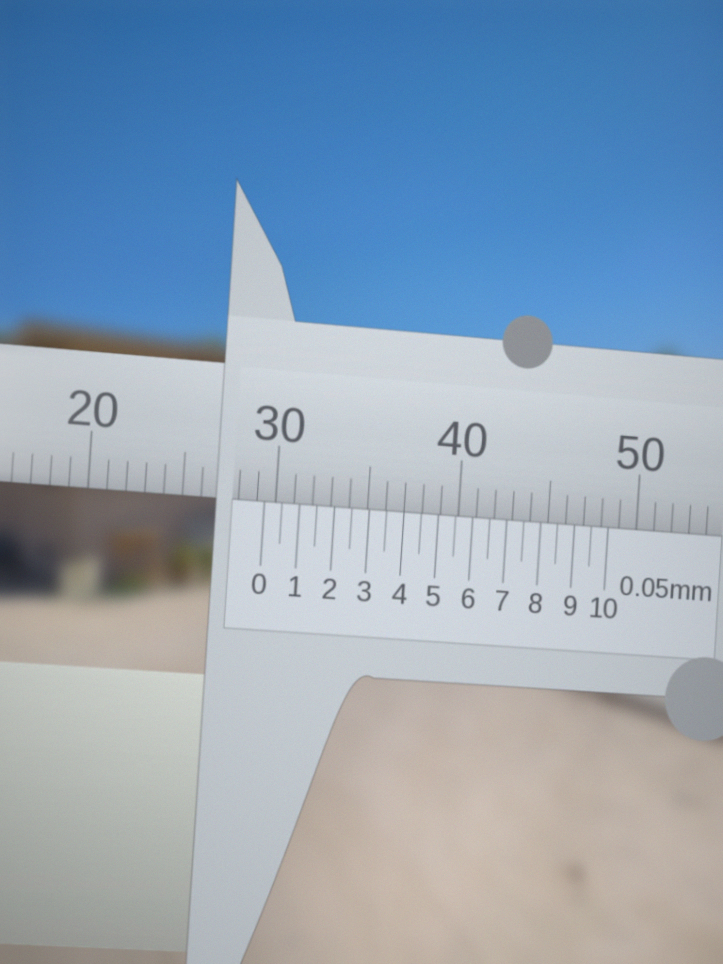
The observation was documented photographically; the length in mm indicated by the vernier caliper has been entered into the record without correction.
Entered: 29.4 mm
